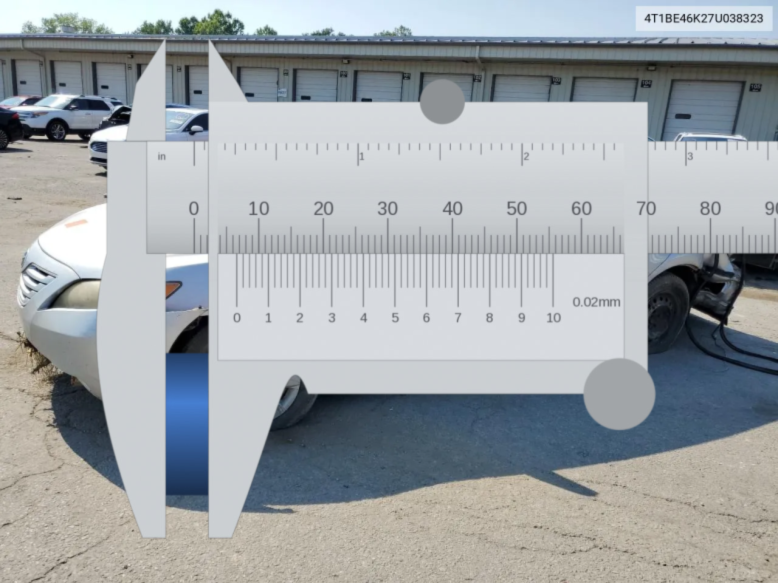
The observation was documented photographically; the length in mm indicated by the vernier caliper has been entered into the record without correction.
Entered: 6.6 mm
